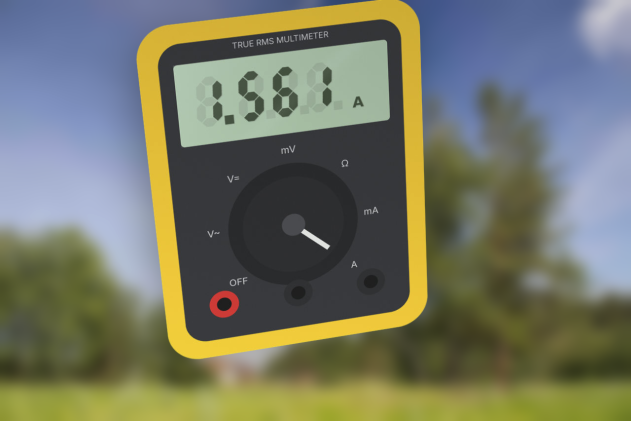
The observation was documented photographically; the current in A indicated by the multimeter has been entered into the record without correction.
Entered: 1.561 A
